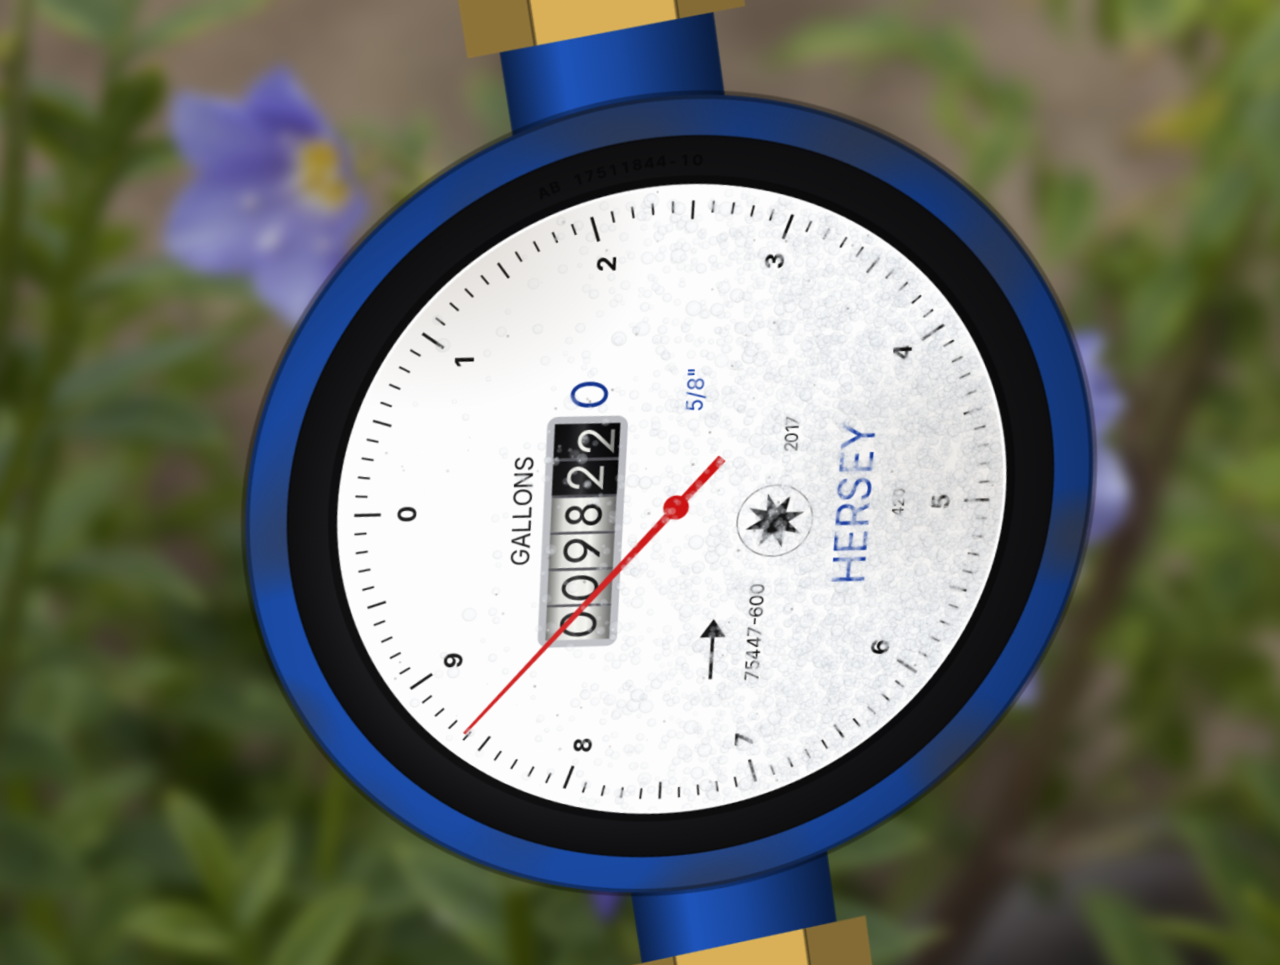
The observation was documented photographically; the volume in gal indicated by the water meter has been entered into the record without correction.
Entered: 98218.6 gal
